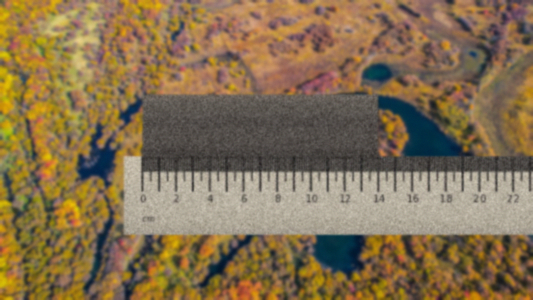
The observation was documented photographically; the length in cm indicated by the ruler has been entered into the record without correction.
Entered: 14 cm
